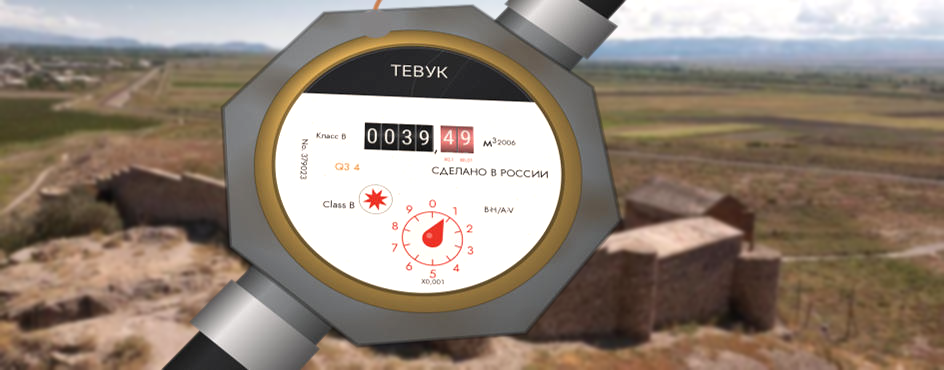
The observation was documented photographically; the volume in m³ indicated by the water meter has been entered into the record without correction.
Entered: 39.490 m³
